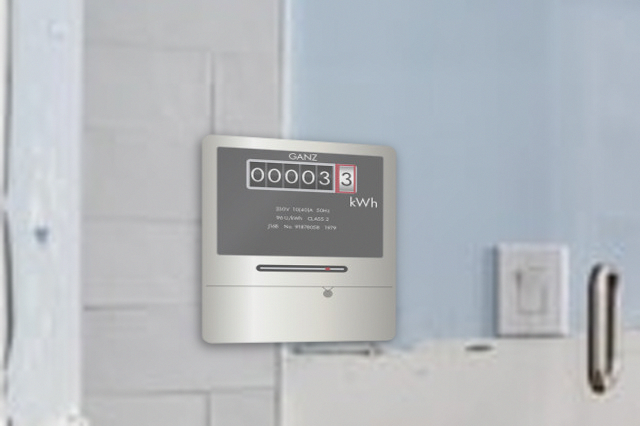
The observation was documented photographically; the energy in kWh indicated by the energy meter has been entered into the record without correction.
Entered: 3.3 kWh
